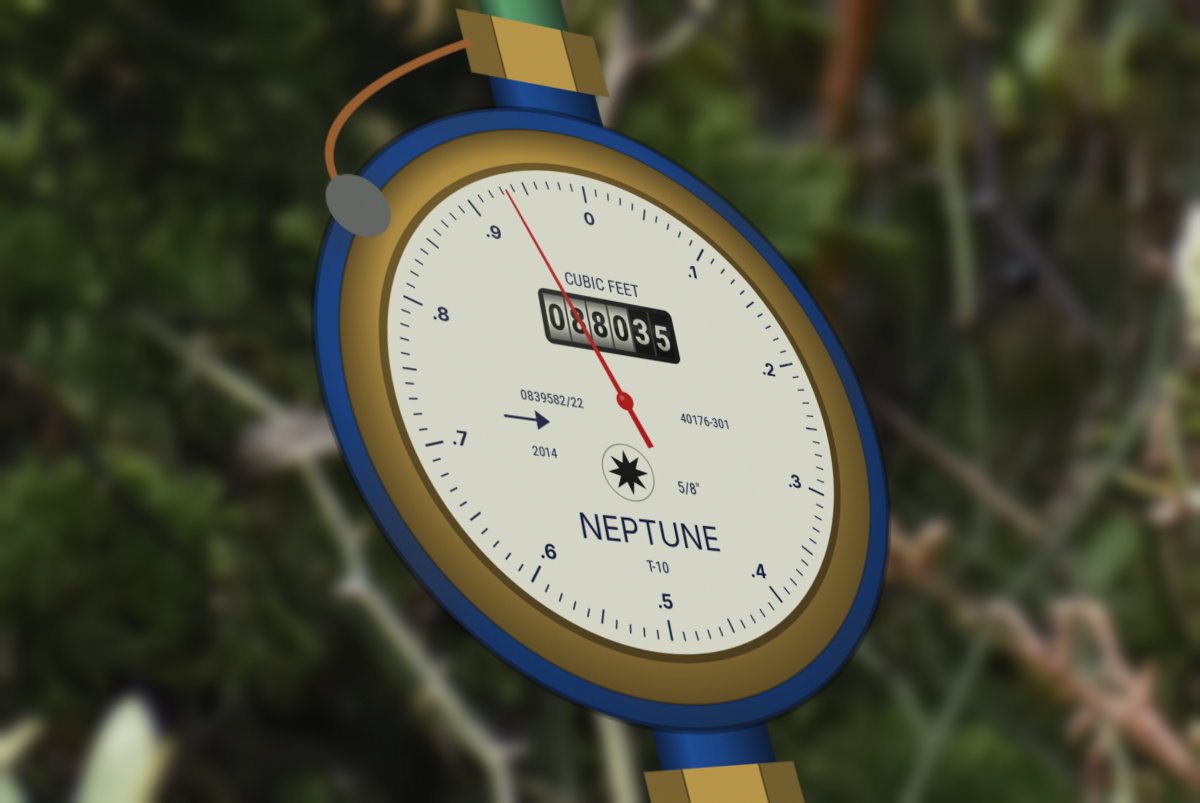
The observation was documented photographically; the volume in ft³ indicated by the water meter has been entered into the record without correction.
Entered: 88034.93 ft³
